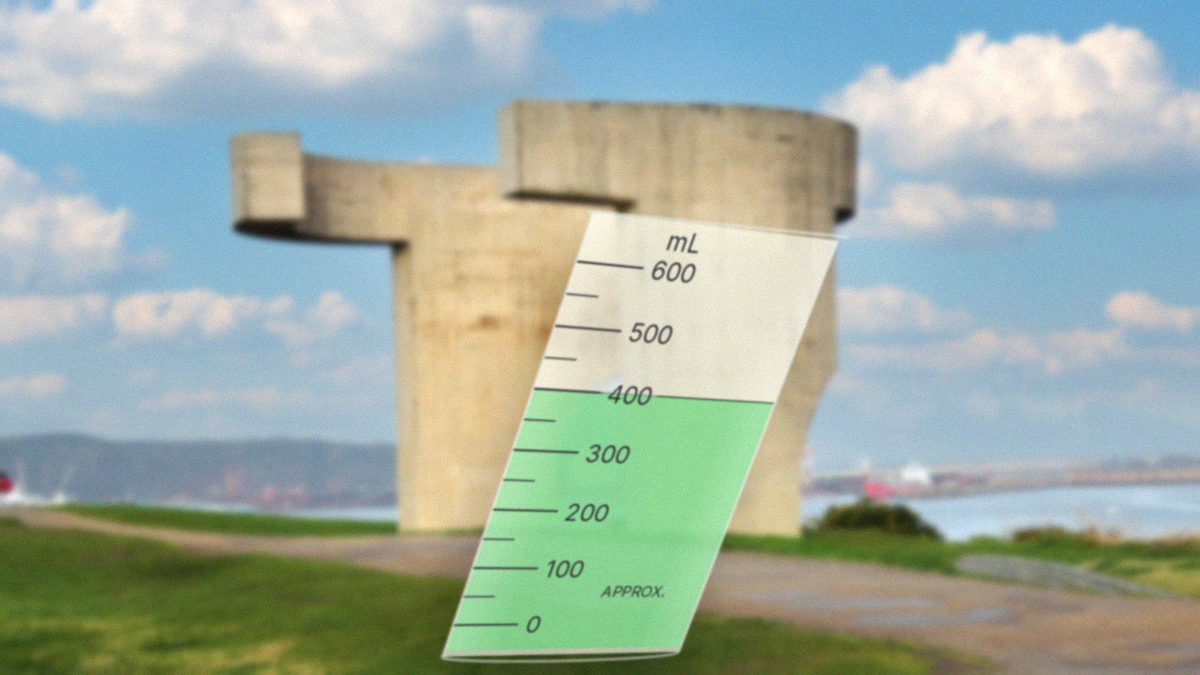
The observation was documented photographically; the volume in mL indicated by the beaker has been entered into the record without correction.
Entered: 400 mL
